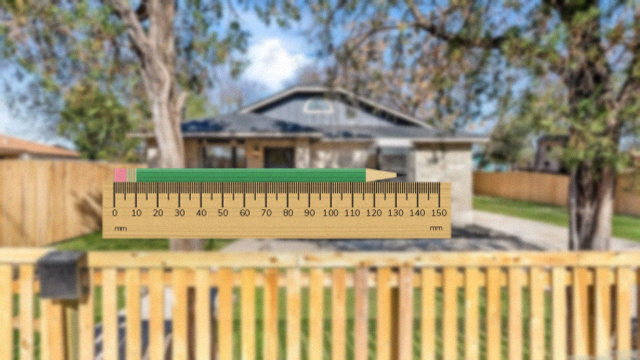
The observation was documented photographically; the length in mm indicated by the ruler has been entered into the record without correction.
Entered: 135 mm
